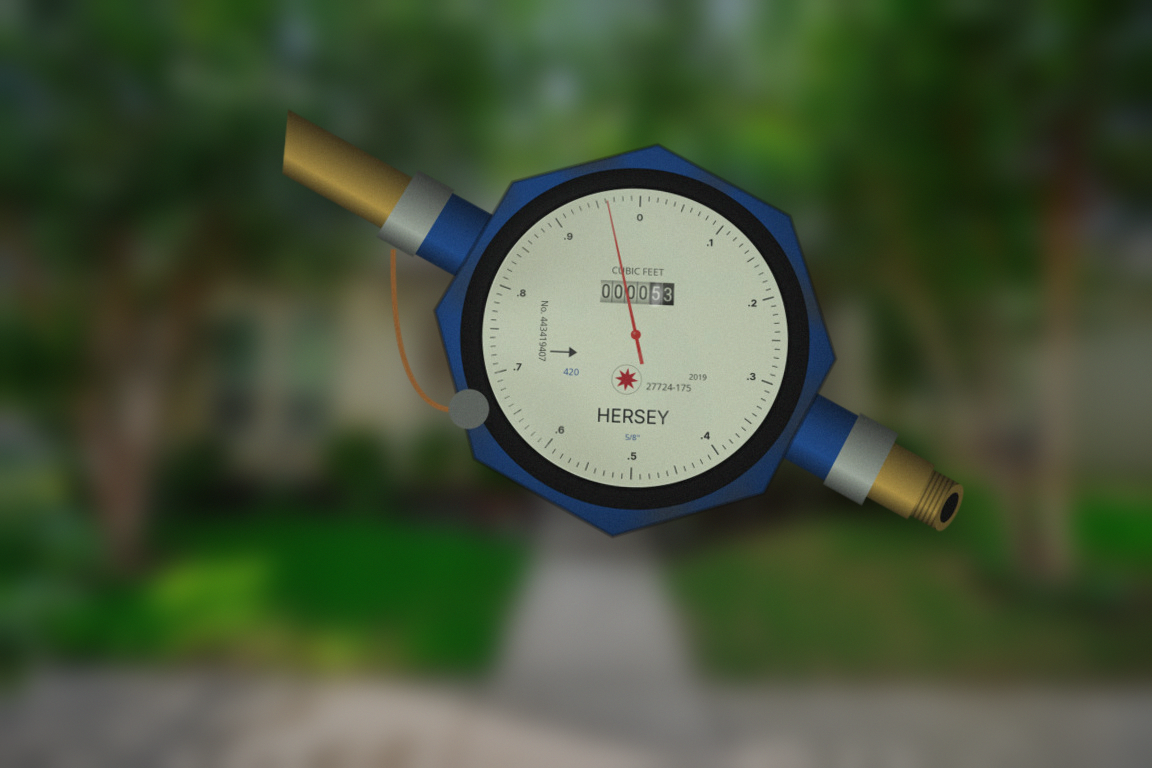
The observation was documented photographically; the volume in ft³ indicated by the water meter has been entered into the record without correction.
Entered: 52.96 ft³
